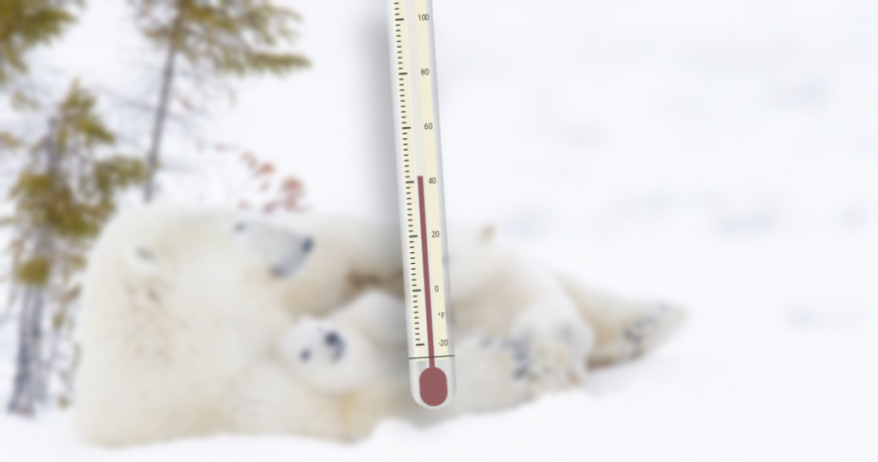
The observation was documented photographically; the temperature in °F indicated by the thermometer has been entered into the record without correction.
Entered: 42 °F
